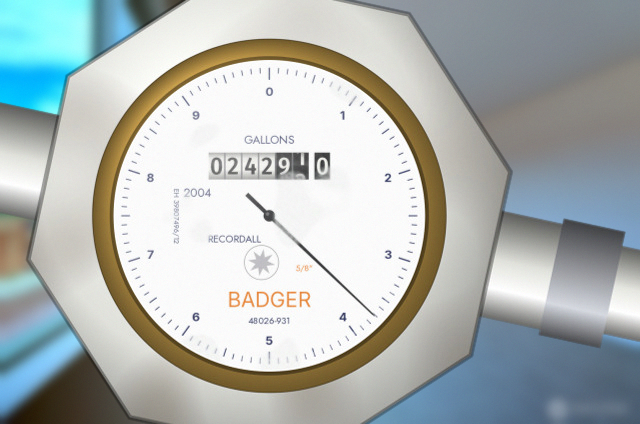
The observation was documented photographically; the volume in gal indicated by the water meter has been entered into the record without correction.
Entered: 242913.7 gal
